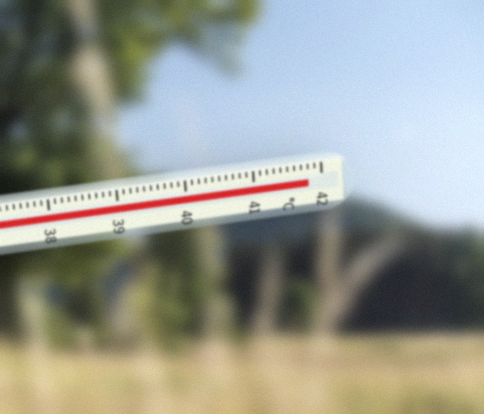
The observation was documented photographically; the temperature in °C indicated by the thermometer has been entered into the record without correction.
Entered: 41.8 °C
